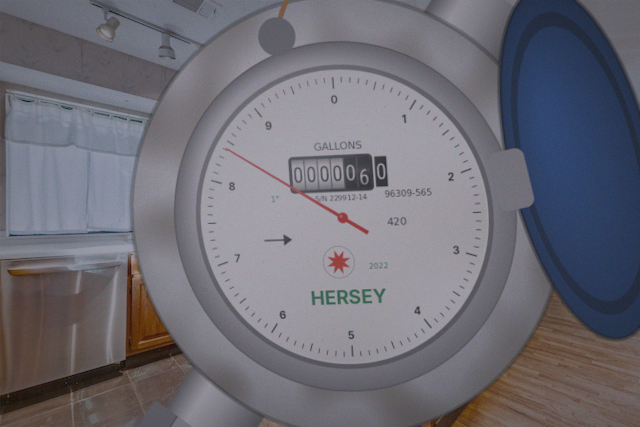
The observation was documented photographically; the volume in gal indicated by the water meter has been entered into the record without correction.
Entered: 58.4 gal
